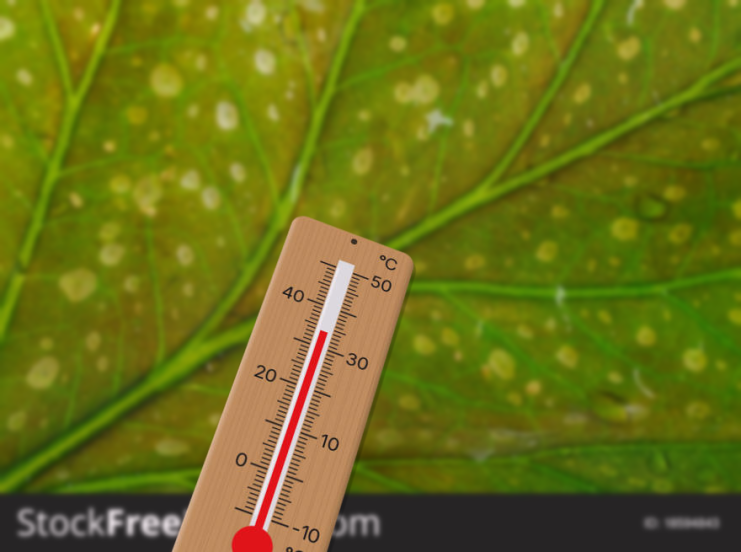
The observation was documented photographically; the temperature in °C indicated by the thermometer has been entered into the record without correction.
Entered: 34 °C
